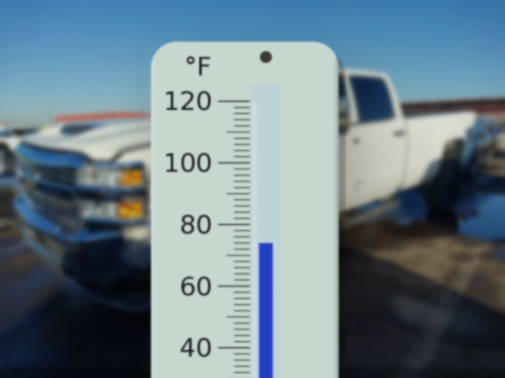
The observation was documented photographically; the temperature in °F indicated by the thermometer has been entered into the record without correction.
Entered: 74 °F
